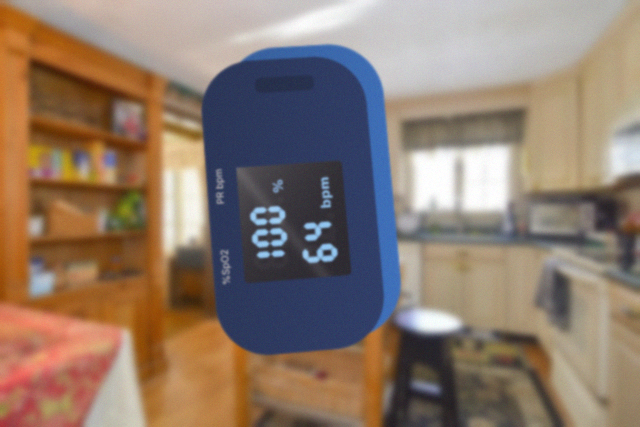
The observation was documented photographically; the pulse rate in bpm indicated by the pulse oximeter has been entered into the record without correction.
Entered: 64 bpm
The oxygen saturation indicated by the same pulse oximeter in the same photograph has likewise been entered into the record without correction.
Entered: 100 %
